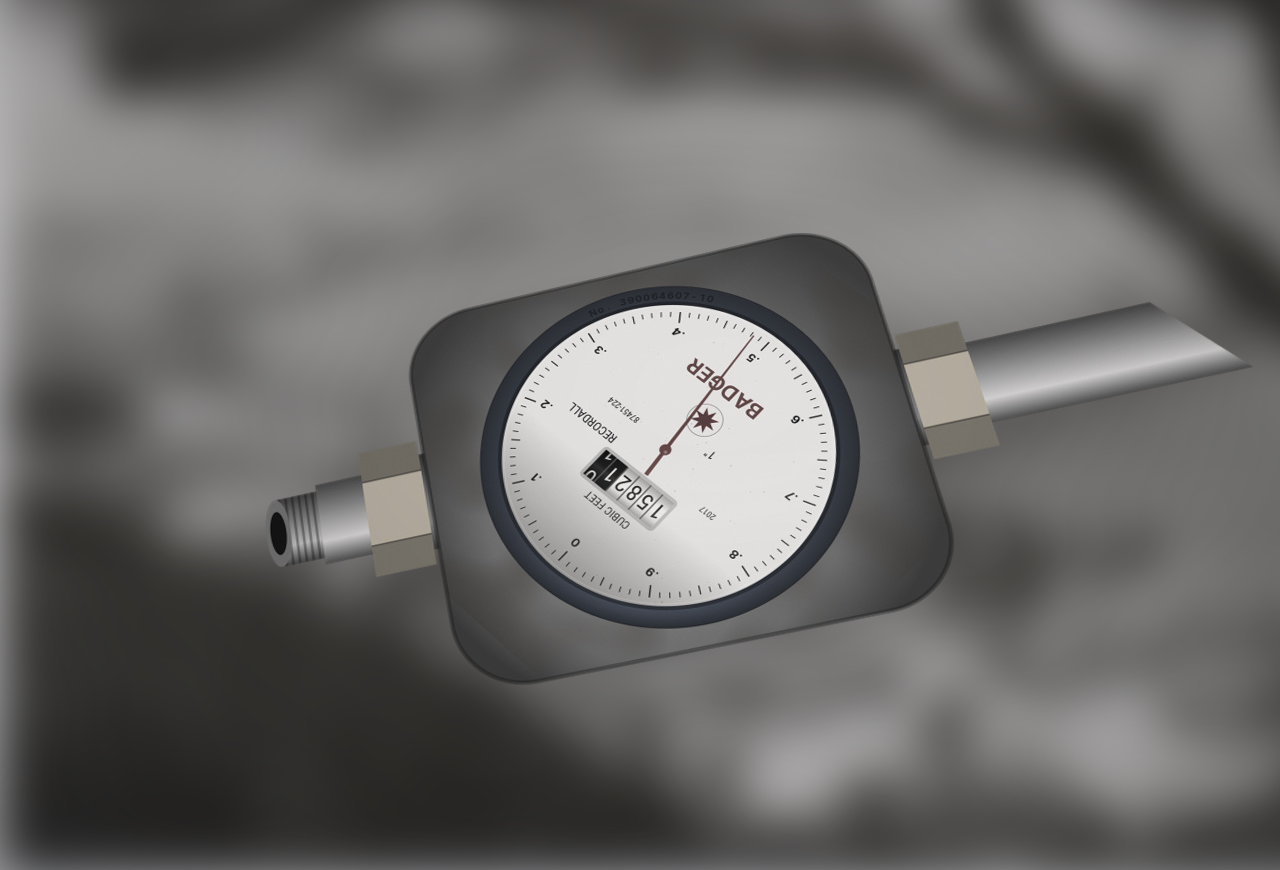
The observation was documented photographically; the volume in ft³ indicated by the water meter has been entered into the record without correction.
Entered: 158210.48 ft³
